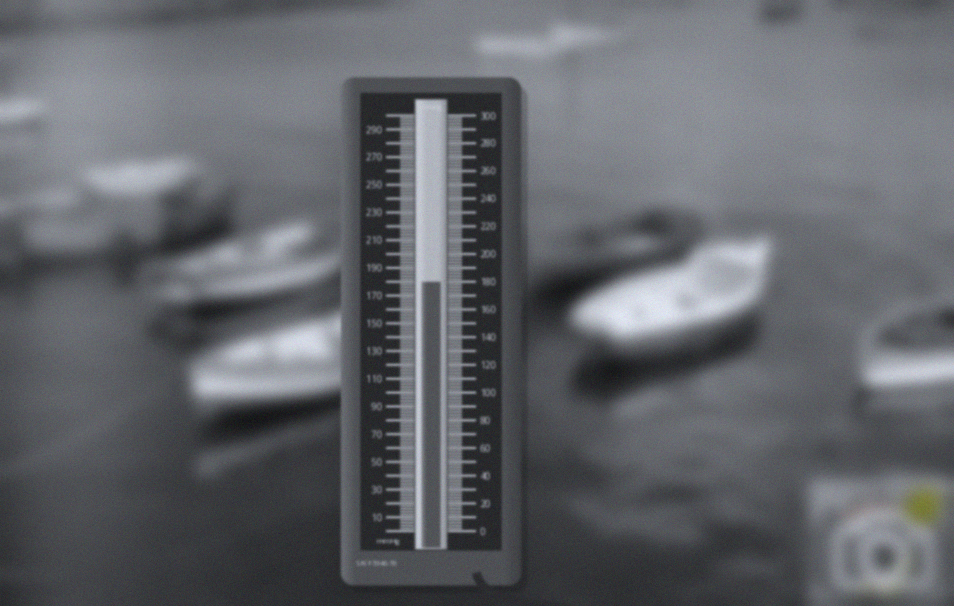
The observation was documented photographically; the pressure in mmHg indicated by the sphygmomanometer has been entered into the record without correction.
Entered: 180 mmHg
